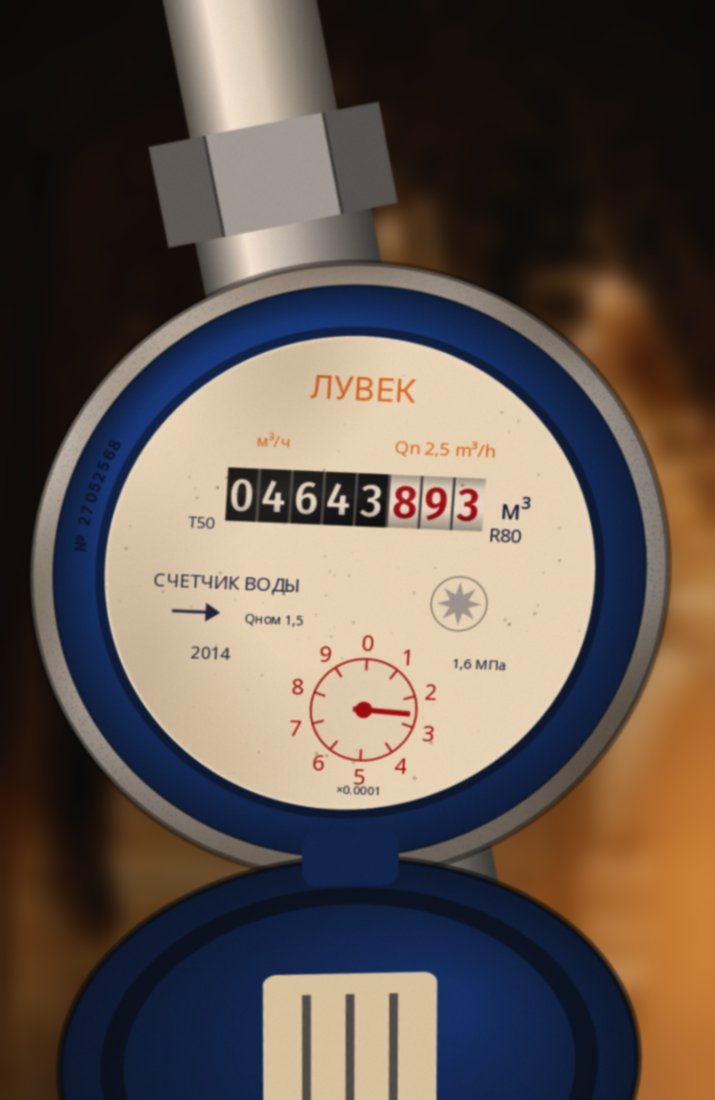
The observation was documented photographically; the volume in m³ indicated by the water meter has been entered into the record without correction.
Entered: 4643.8932 m³
